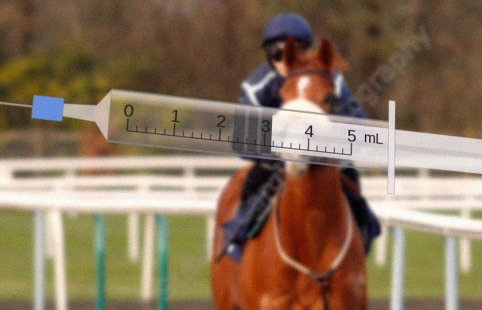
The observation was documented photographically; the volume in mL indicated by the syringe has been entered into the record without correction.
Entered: 2.3 mL
